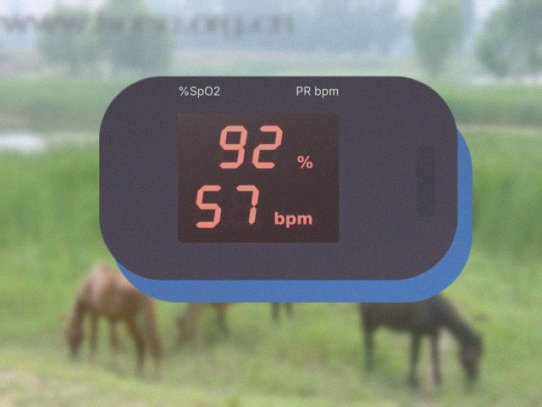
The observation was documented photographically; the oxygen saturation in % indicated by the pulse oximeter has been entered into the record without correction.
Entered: 92 %
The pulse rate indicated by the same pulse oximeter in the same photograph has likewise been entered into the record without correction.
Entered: 57 bpm
